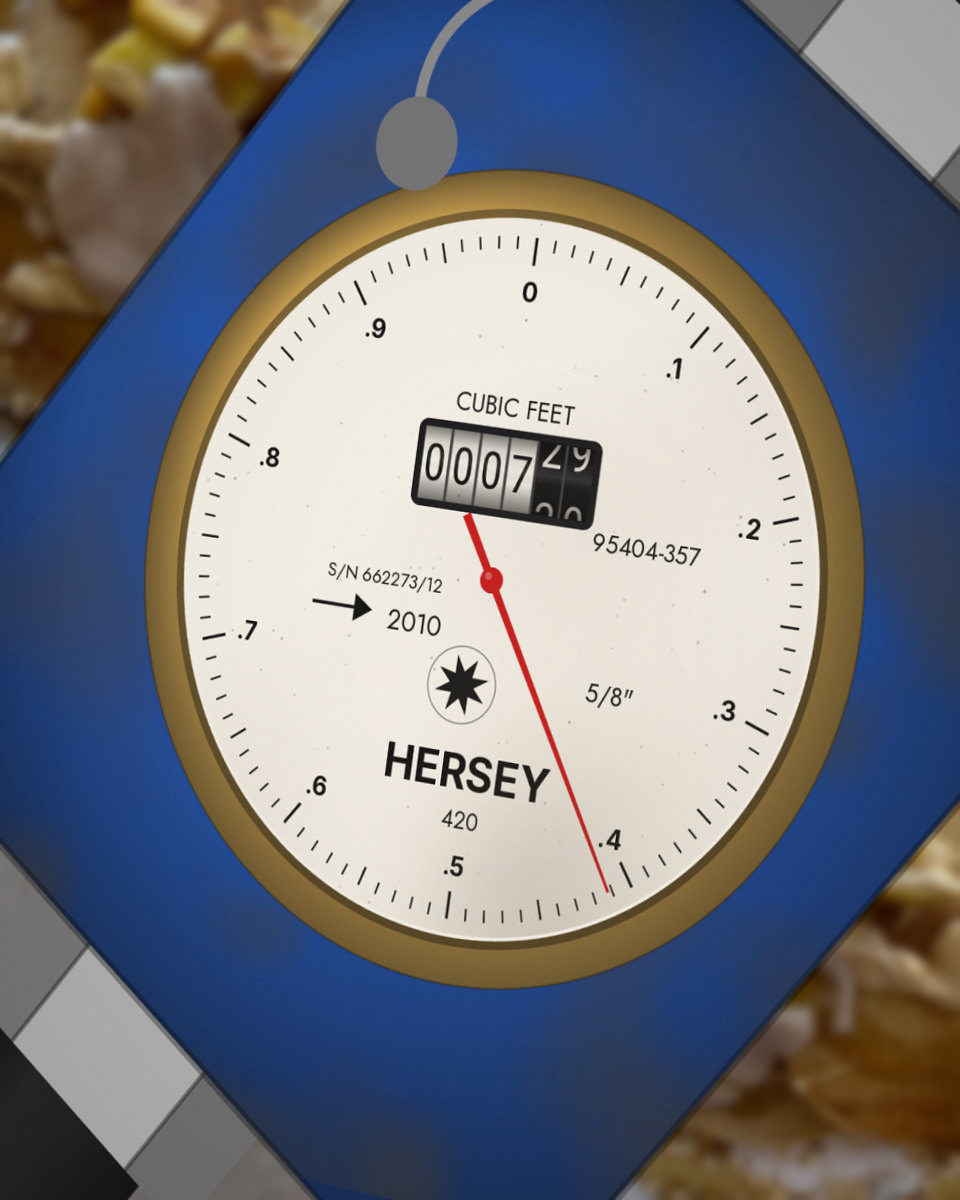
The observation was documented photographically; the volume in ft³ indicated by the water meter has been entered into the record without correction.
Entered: 729.41 ft³
